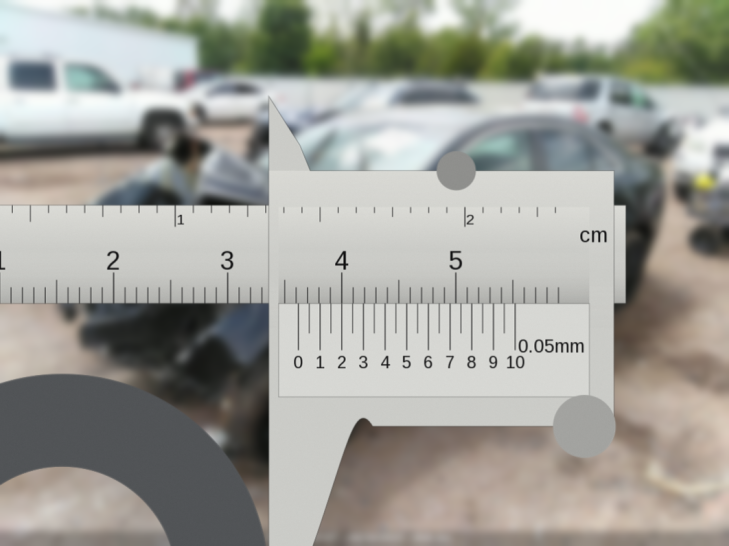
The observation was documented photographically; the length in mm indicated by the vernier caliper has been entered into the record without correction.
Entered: 36.2 mm
